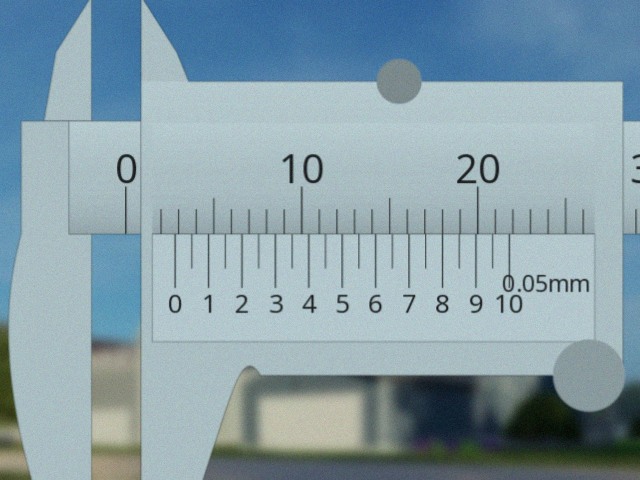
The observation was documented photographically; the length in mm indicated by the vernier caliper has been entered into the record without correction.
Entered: 2.8 mm
